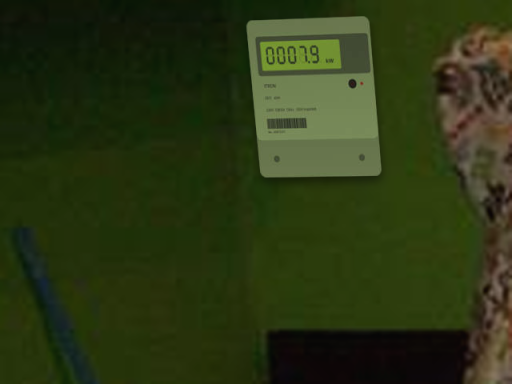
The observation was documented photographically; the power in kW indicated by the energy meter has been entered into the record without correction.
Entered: 7.9 kW
